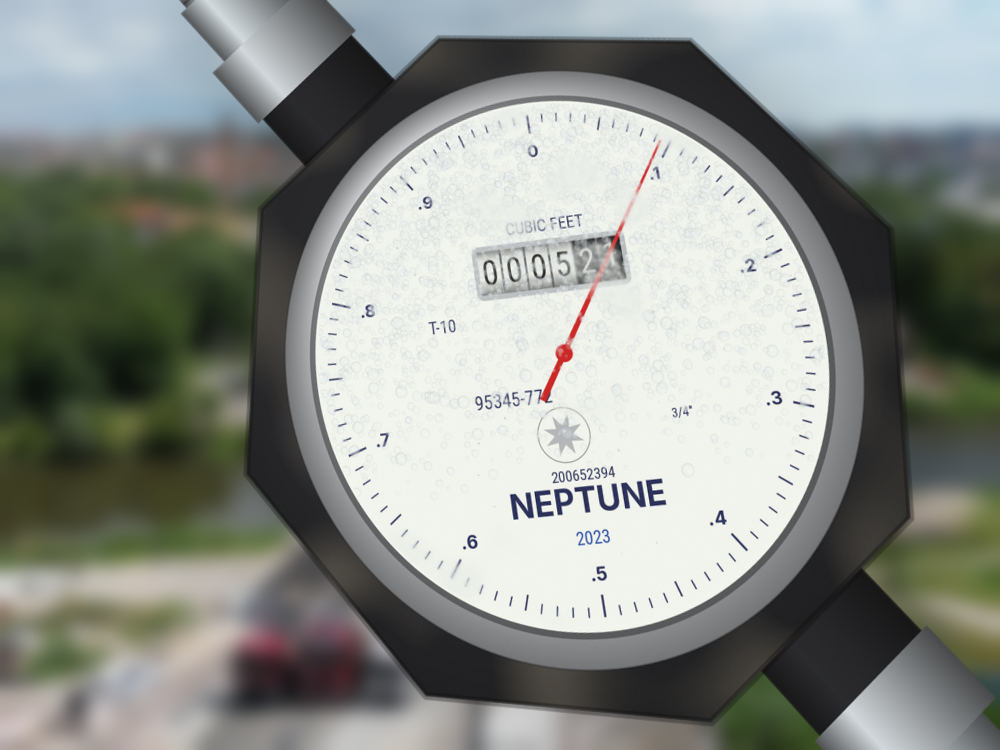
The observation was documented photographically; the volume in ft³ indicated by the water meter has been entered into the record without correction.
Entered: 521.09 ft³
